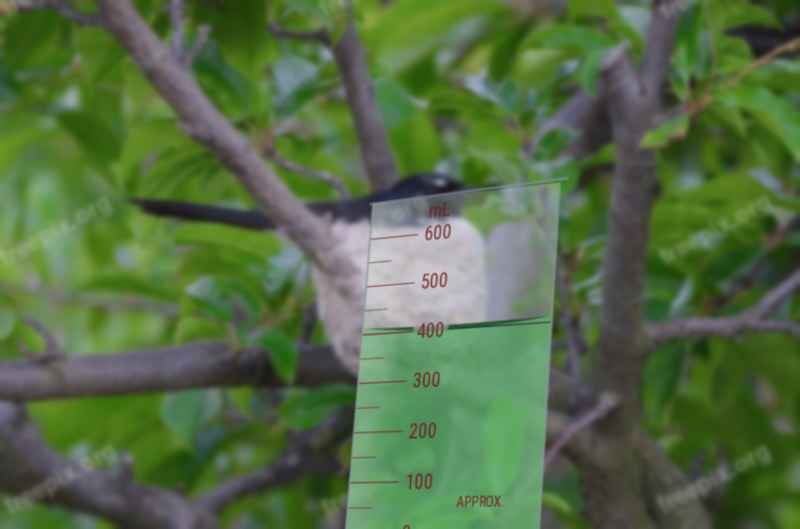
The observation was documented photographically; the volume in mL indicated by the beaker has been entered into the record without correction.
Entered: 400 mL
